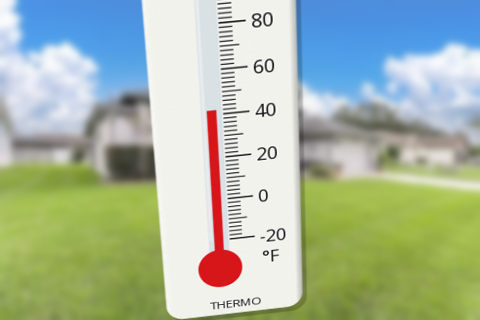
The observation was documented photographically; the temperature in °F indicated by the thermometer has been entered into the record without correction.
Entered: 42 °F
